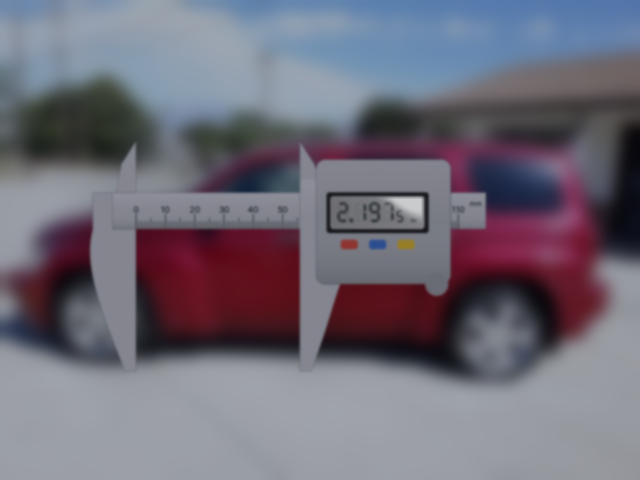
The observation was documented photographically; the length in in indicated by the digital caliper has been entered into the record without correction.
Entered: 2.1975 in
